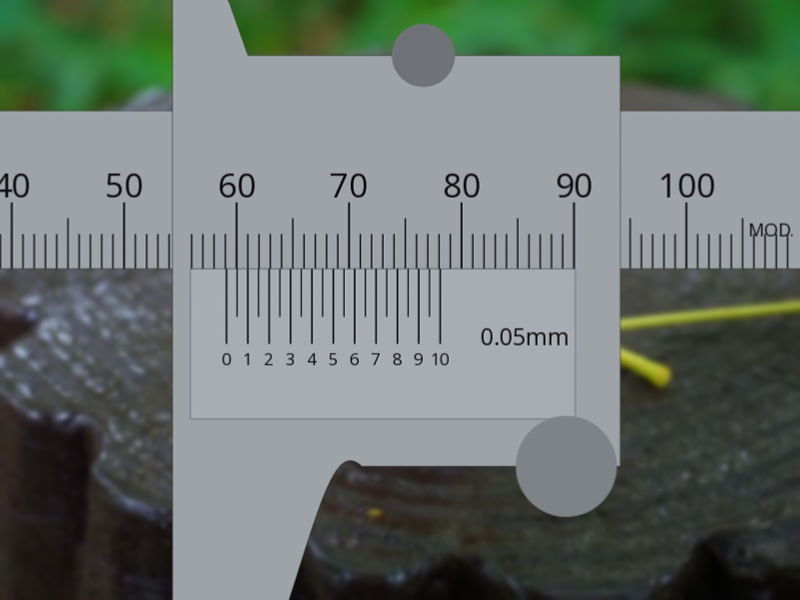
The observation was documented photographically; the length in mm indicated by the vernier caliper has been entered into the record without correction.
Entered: 59.1 mm
